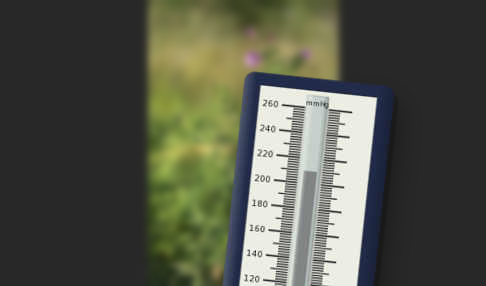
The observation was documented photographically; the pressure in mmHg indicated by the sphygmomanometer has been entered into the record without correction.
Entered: 210 mmHg
